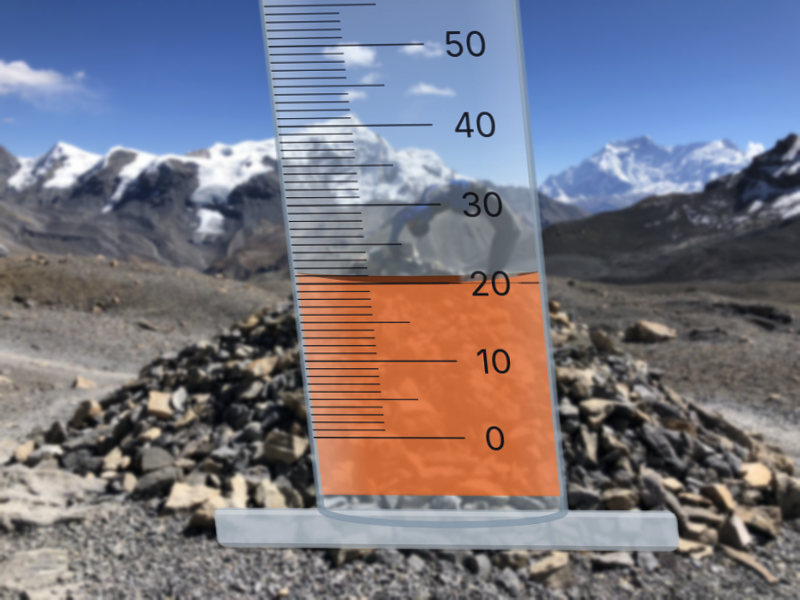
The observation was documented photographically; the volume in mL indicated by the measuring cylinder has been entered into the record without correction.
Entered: 20 mL
